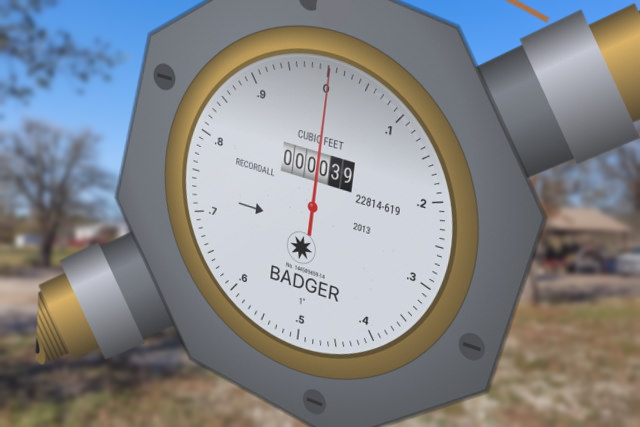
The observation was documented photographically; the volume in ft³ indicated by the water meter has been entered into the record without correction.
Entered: 39.00 ft³
